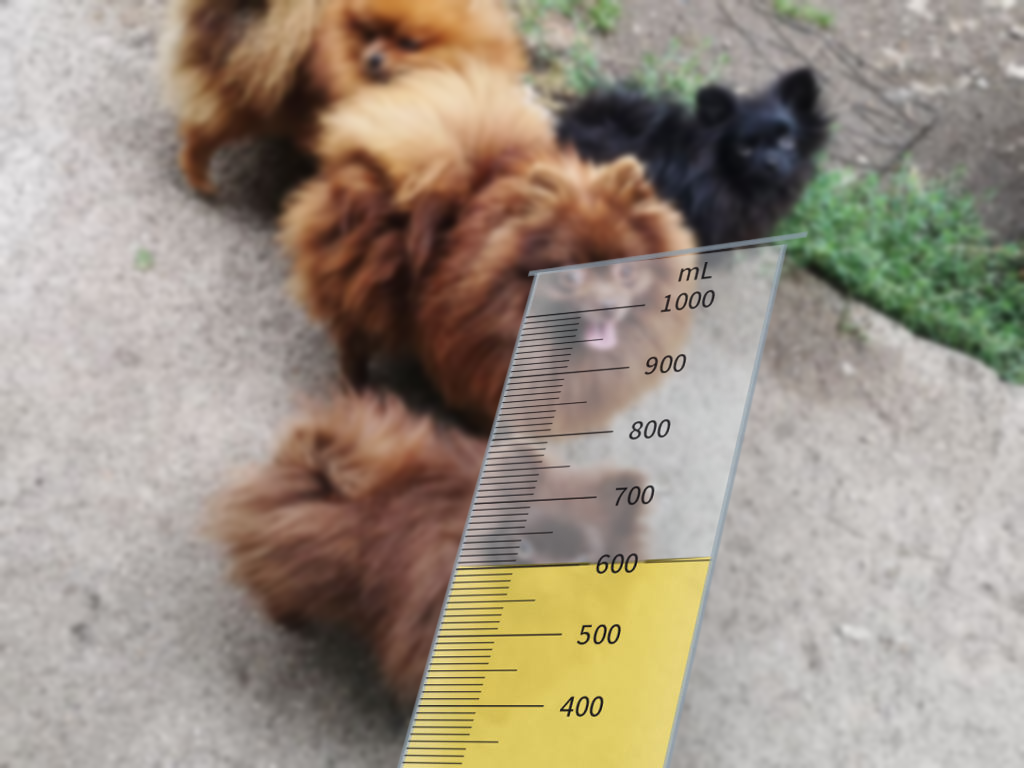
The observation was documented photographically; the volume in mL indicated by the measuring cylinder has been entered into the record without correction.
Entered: 600 mL
